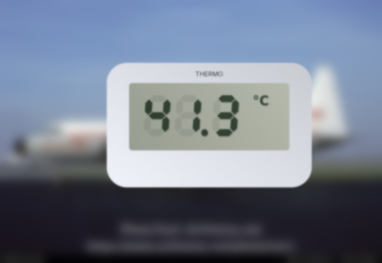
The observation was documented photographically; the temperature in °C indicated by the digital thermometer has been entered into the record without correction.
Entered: 41.3 °C
